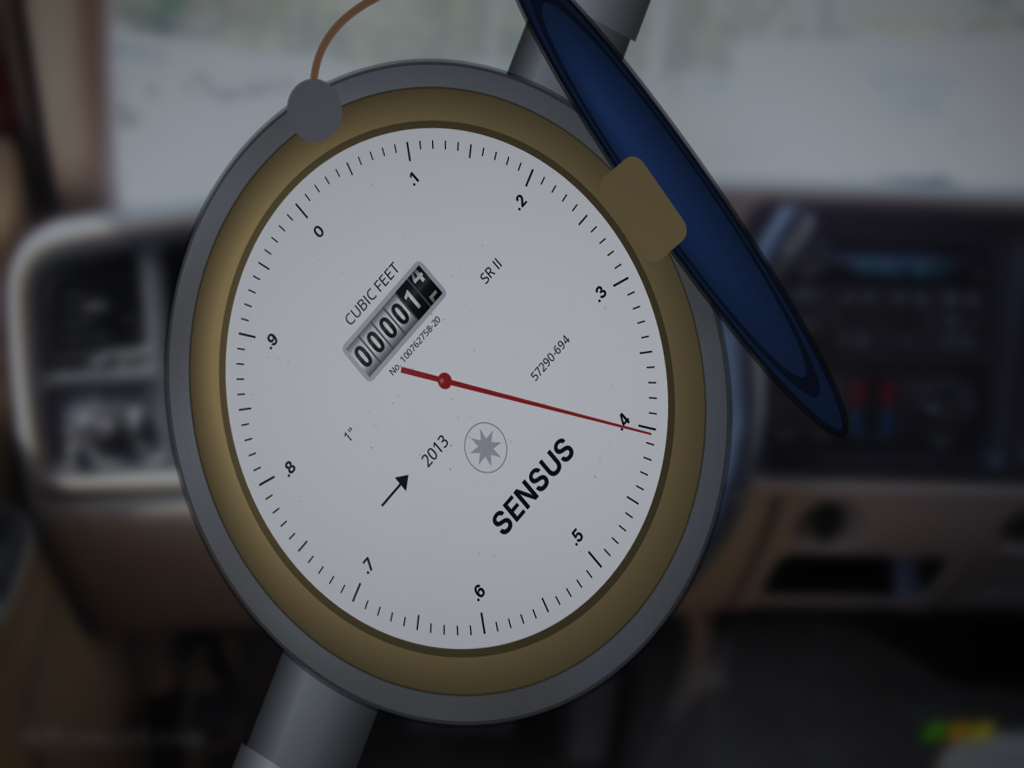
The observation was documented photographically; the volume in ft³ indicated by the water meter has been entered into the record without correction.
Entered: 14.40 ft³
